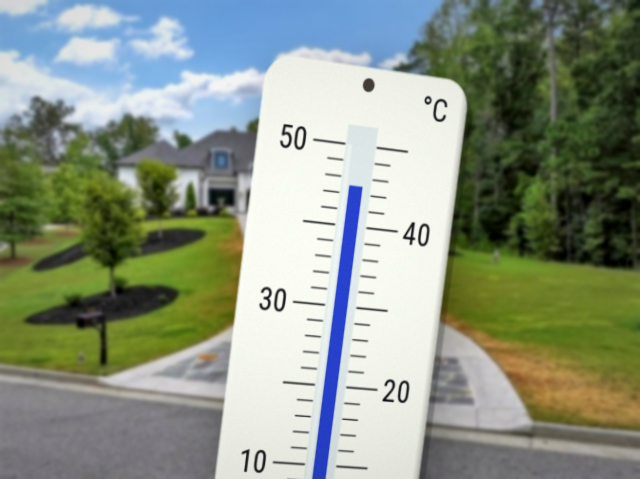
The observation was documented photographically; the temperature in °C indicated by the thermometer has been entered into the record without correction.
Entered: 45 °C
